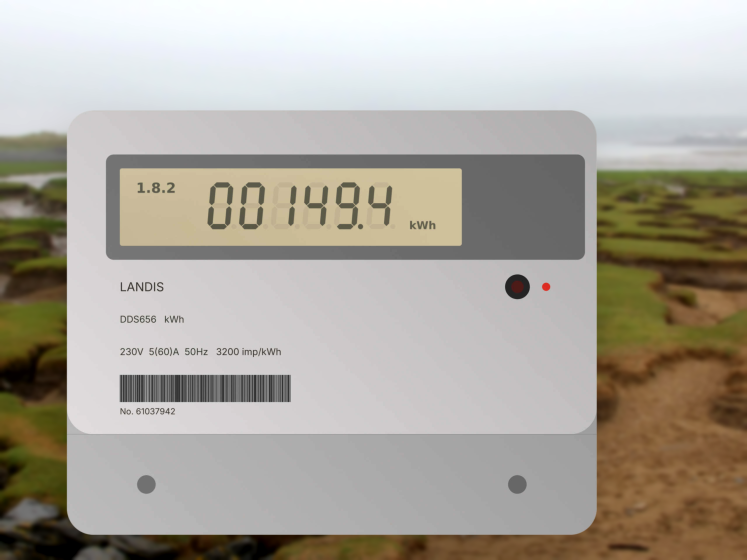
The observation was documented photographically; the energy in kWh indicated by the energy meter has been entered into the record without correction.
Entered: 149.4 kWh
